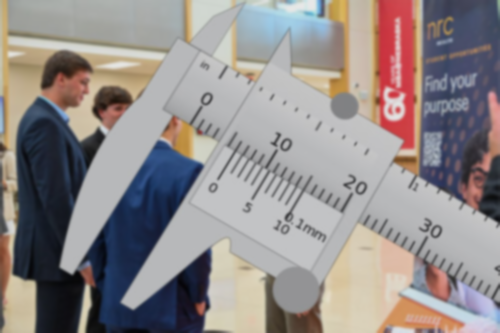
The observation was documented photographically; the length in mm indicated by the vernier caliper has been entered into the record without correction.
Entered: 6.0 mm
